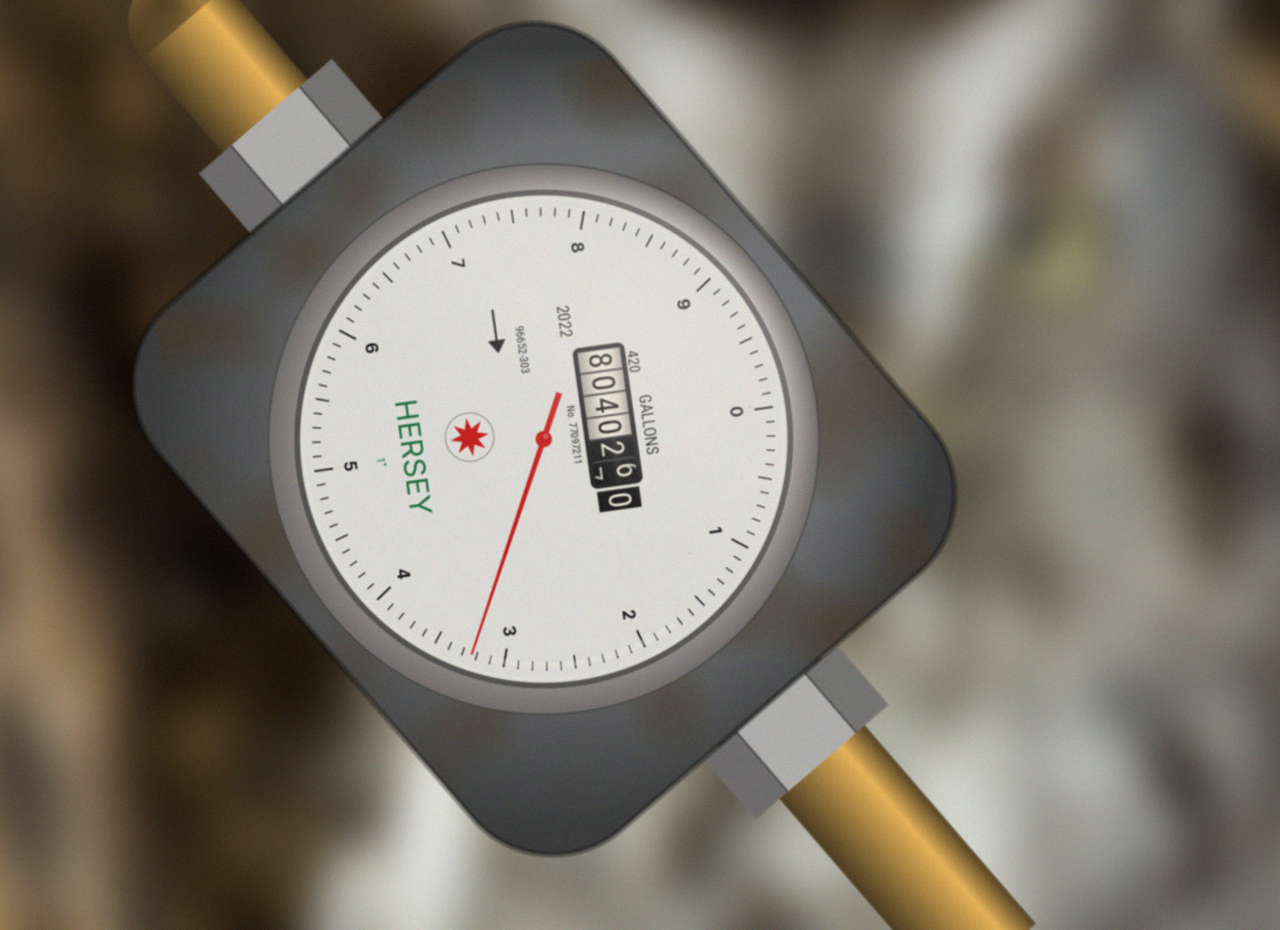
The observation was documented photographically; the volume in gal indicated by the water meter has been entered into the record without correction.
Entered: 8040263.2 gal
